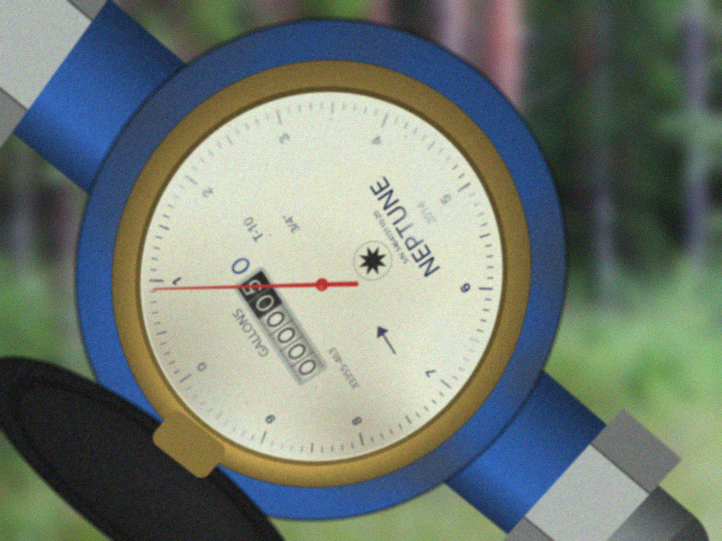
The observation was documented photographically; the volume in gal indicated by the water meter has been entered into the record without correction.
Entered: 50.9 gal
